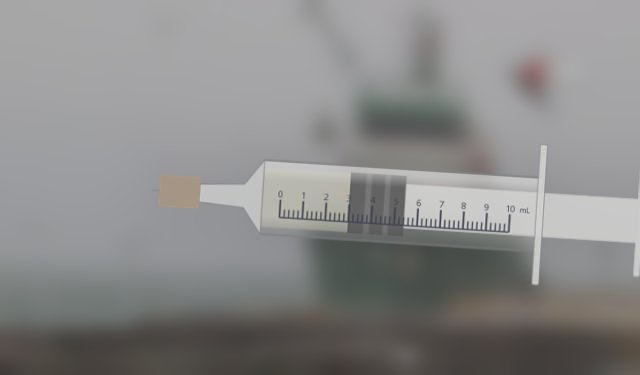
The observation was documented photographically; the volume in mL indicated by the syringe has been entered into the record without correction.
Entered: 3 mL
